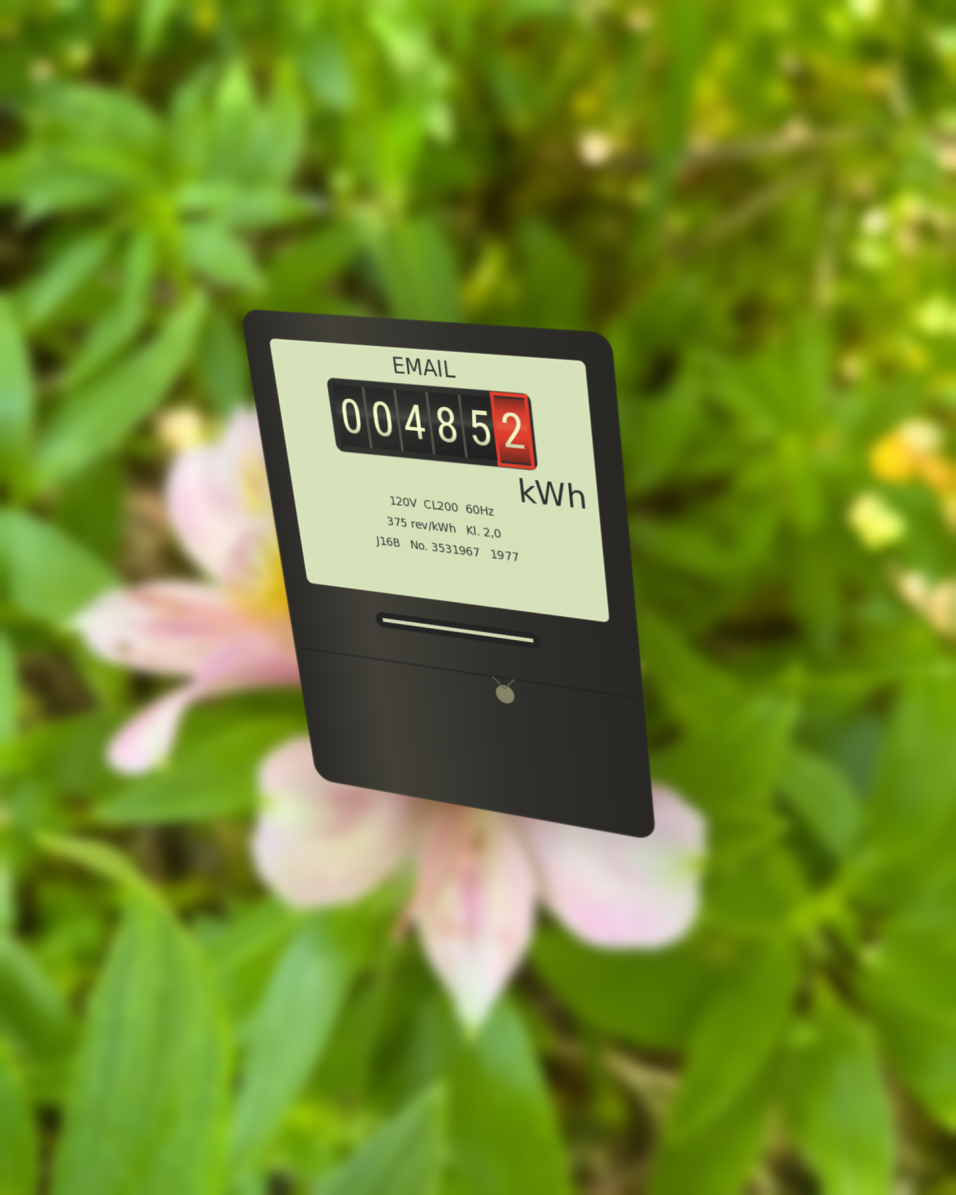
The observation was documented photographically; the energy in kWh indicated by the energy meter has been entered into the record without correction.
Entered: 485.2 kWh
